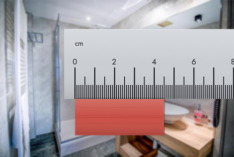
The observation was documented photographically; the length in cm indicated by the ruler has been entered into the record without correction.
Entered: 4.5 cm
